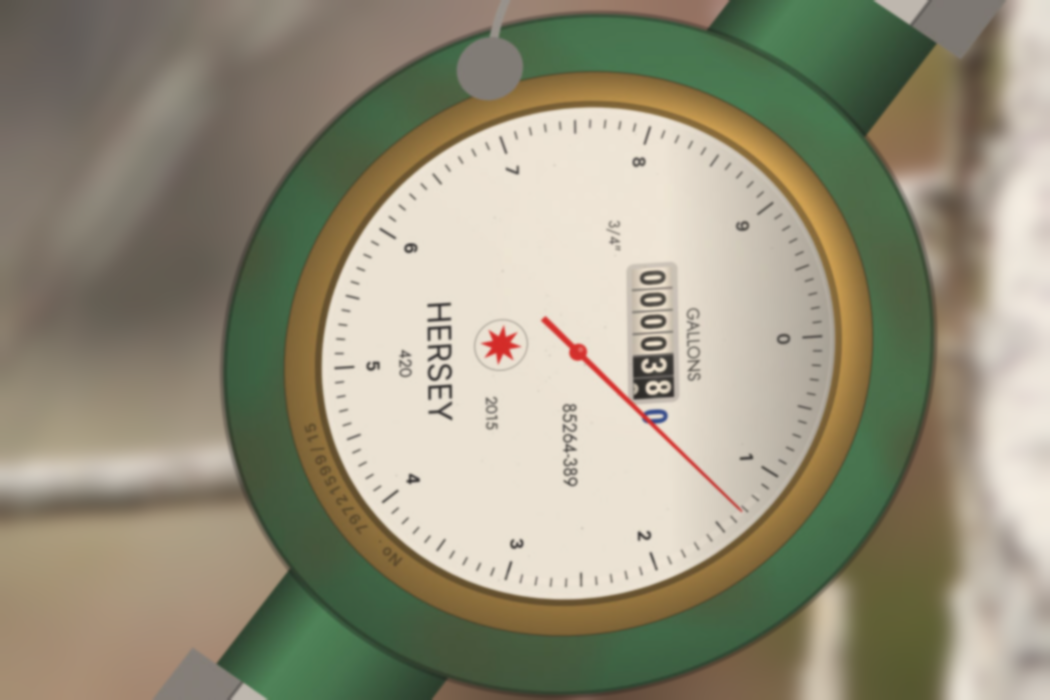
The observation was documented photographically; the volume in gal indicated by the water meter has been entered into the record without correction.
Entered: 381.3 gal
